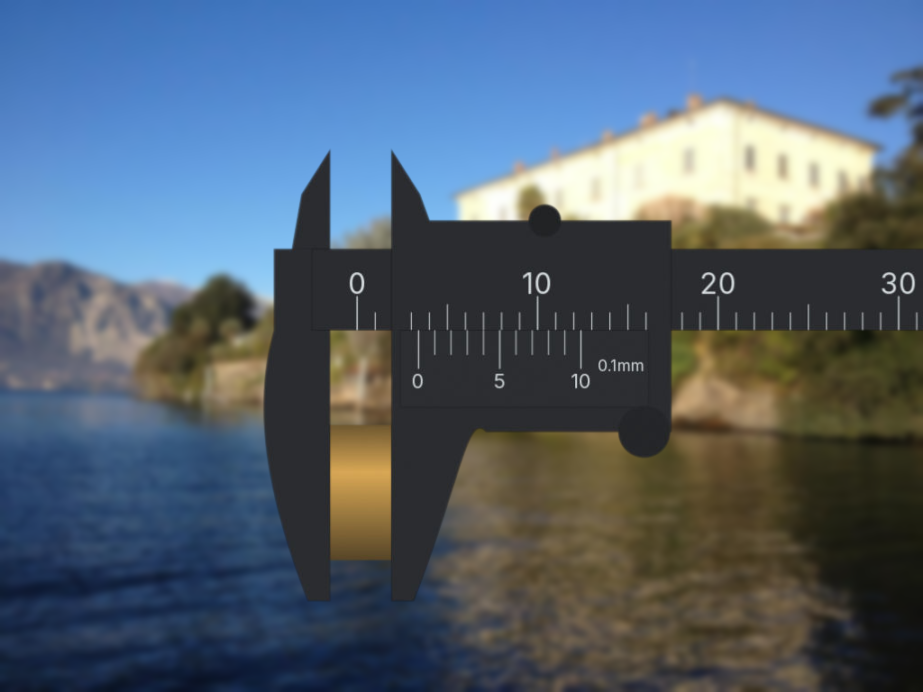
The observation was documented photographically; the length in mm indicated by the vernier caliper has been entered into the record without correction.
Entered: 3.4 mm
